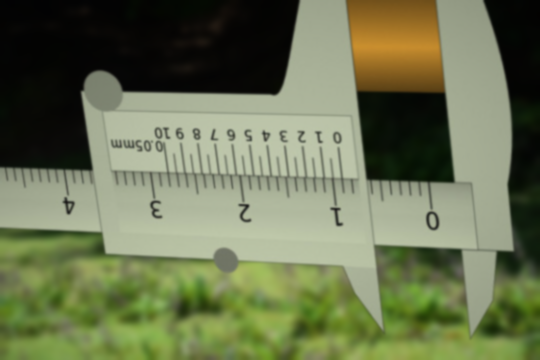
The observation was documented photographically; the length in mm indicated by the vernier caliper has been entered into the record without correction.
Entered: 9.0 mm
